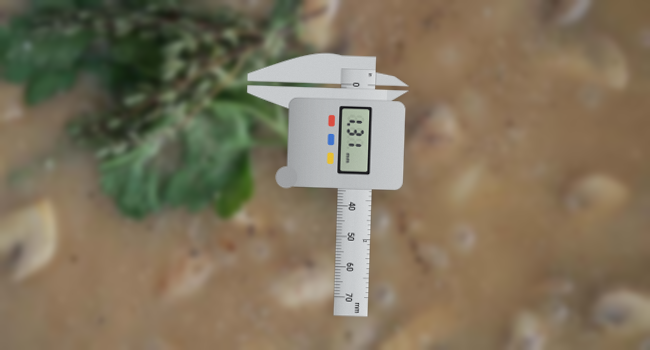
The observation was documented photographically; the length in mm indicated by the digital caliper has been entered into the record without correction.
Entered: 1.31 mm
